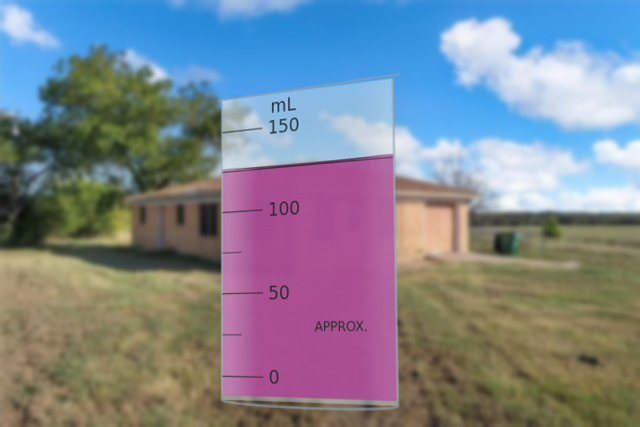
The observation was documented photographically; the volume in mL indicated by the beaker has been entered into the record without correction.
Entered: 125 mL
